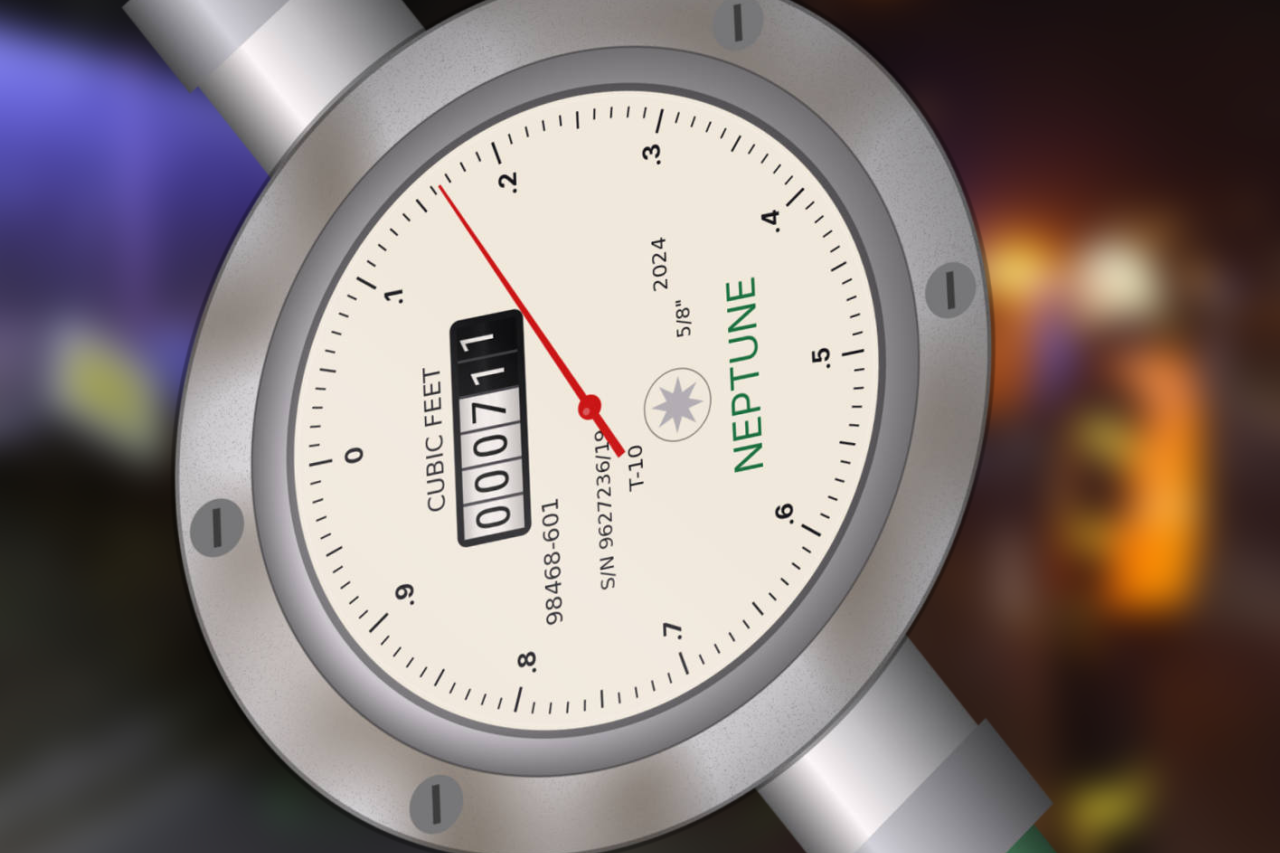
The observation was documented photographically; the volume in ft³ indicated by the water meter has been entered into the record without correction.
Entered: 711.16 ft³
